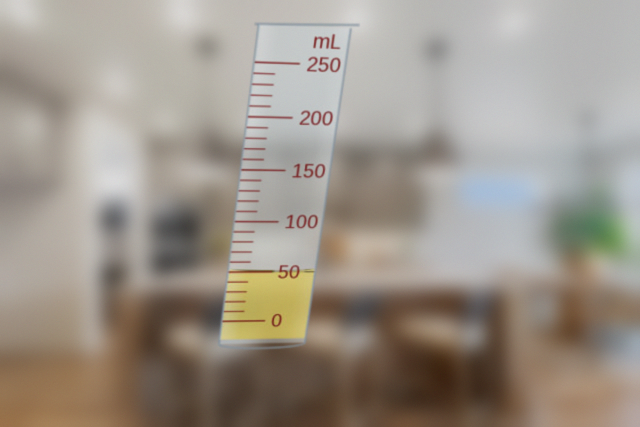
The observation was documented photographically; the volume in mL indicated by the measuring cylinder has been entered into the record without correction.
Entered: 50 mL
